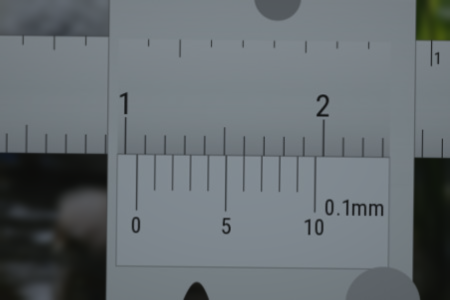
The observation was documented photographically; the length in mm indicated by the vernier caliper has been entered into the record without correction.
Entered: 10.6 mm
